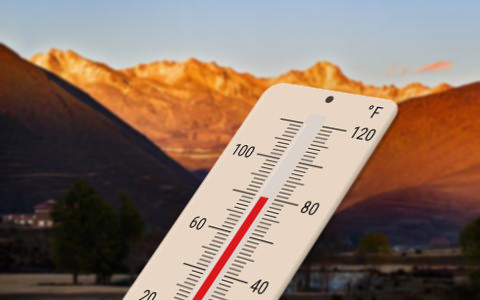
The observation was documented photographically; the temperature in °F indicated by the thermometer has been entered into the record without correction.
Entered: 80 °F
